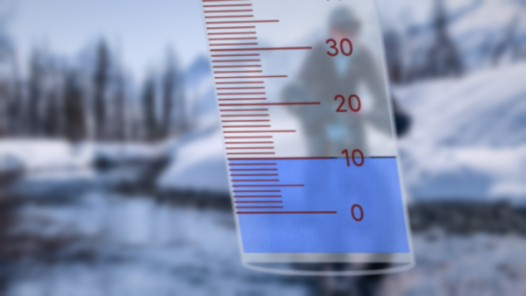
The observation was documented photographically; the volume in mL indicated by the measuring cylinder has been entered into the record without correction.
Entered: 10 mL
